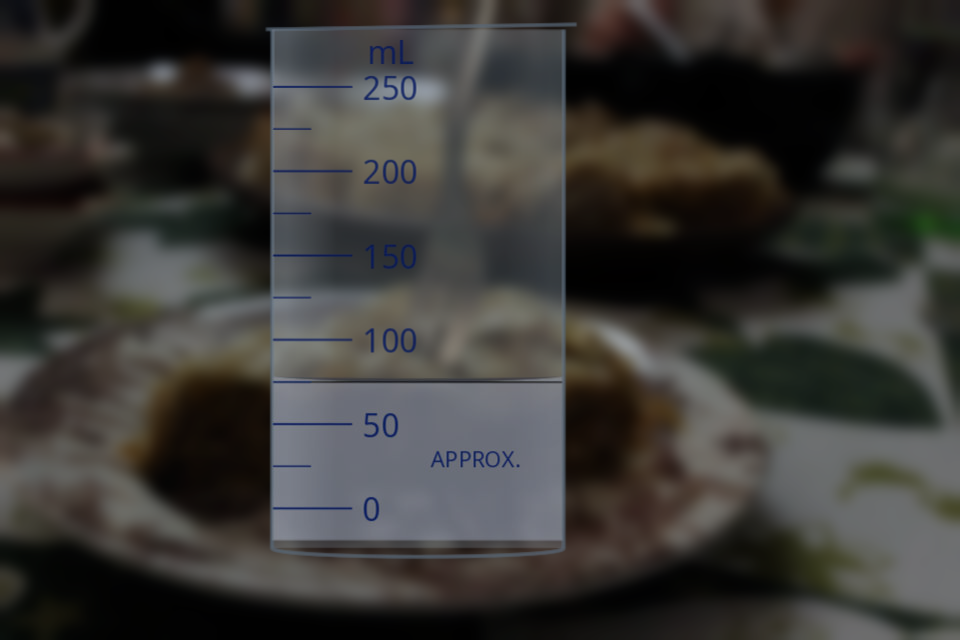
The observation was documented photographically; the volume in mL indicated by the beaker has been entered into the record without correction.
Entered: 75 mL
